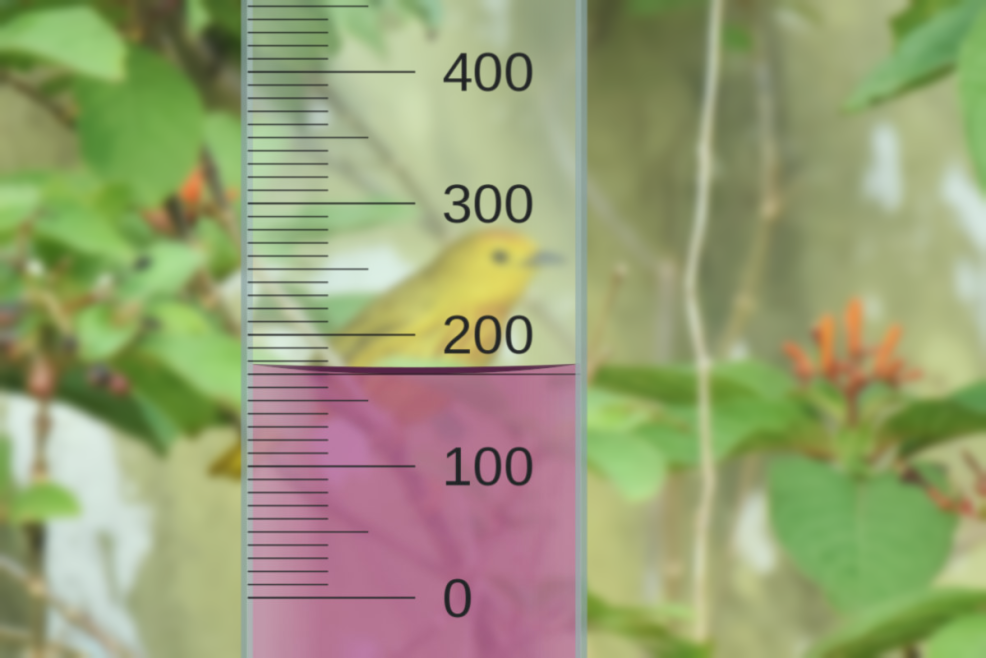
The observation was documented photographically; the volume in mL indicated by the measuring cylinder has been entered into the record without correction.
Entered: 170 mL
